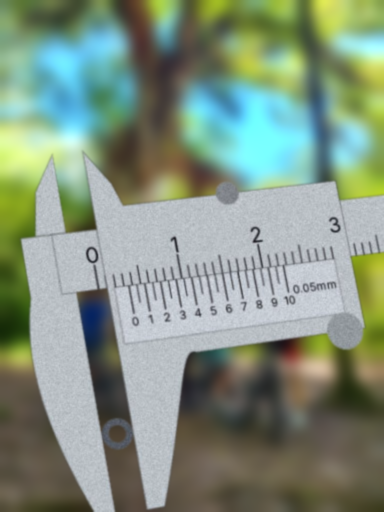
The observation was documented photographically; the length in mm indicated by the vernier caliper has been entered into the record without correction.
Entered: 3.6 mm
